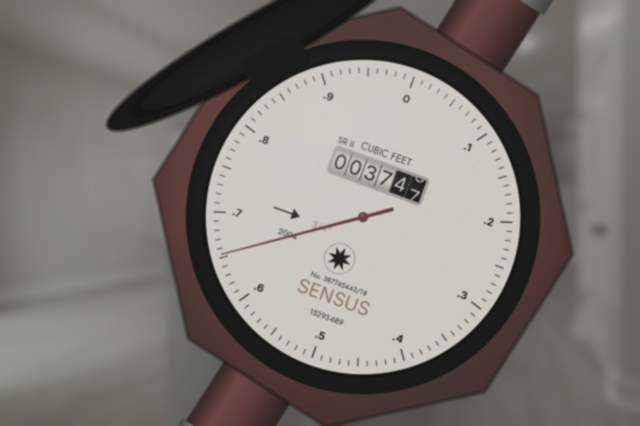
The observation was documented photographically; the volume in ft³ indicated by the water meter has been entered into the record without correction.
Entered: 3746.65 ft³
